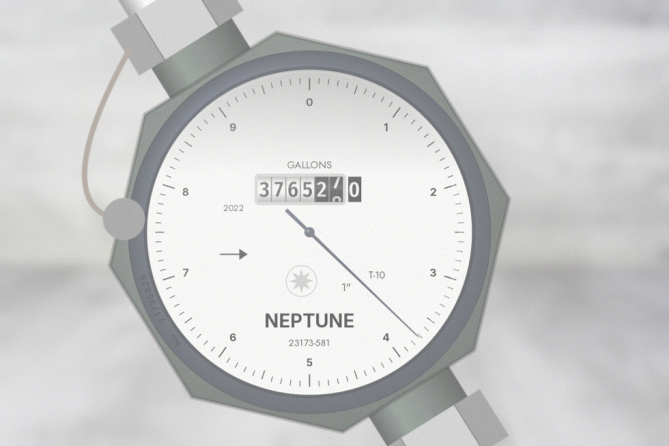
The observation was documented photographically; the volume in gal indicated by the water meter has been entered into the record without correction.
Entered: 3765273.7 gal
